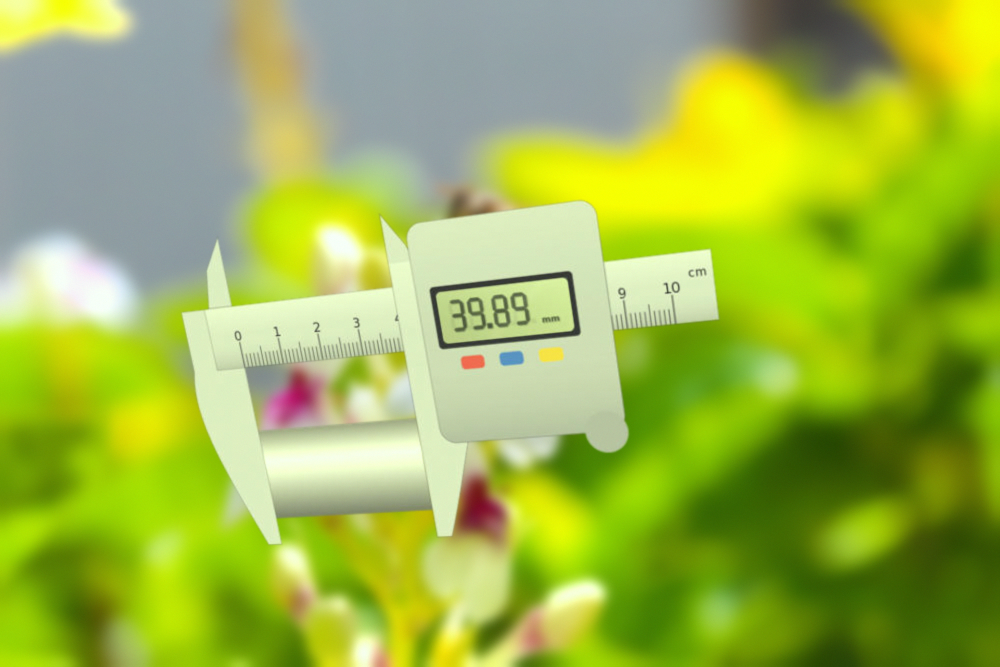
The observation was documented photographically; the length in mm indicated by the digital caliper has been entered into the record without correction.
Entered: 39.89 mm
